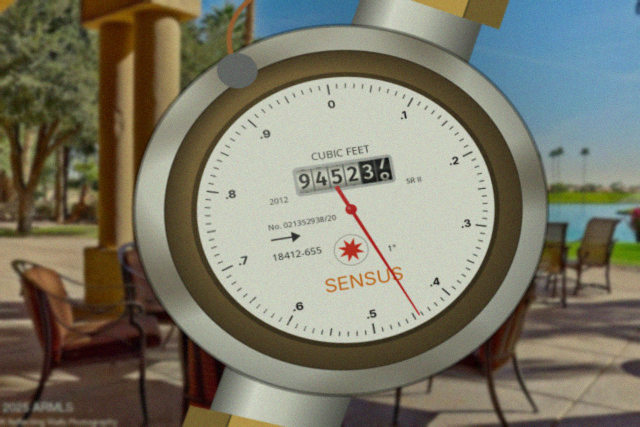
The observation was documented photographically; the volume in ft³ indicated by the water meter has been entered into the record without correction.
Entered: 945237.44 ft³
